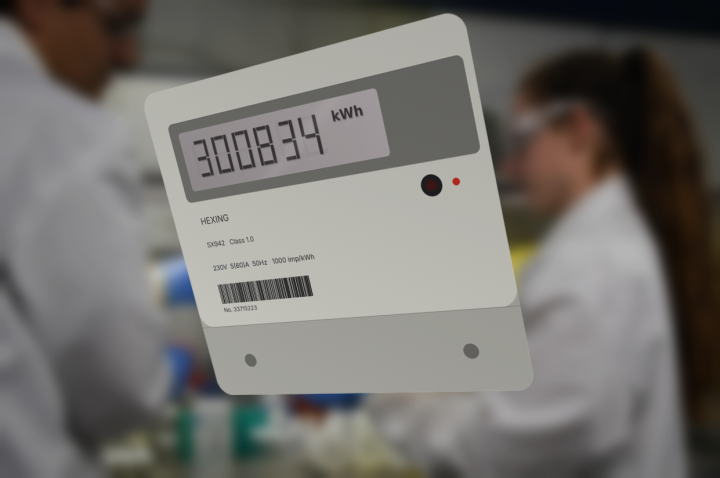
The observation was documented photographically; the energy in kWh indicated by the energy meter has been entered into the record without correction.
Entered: 300834 kWh
